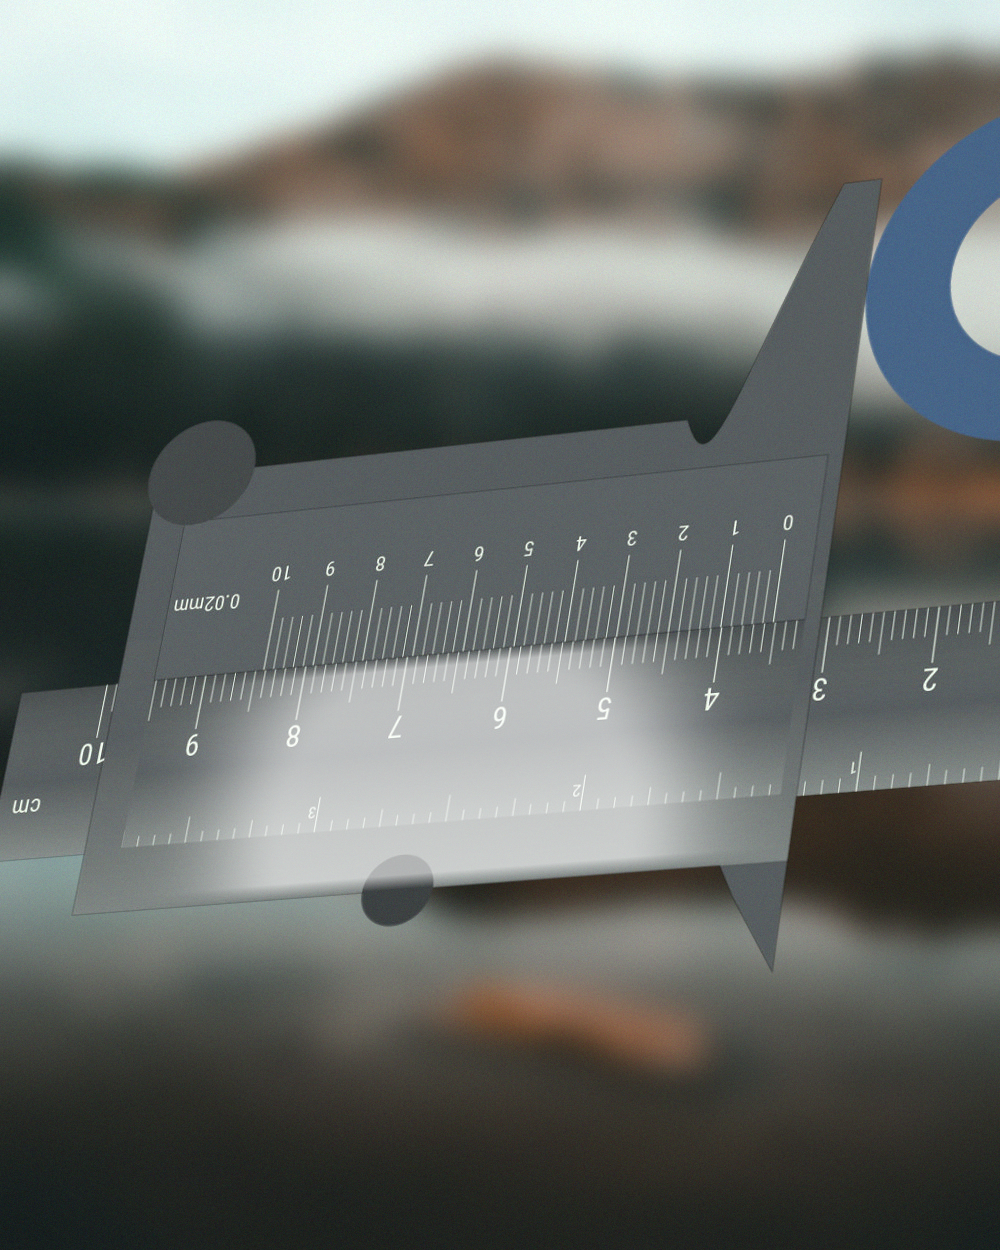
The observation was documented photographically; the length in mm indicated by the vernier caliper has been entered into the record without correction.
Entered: 35.2 mm
